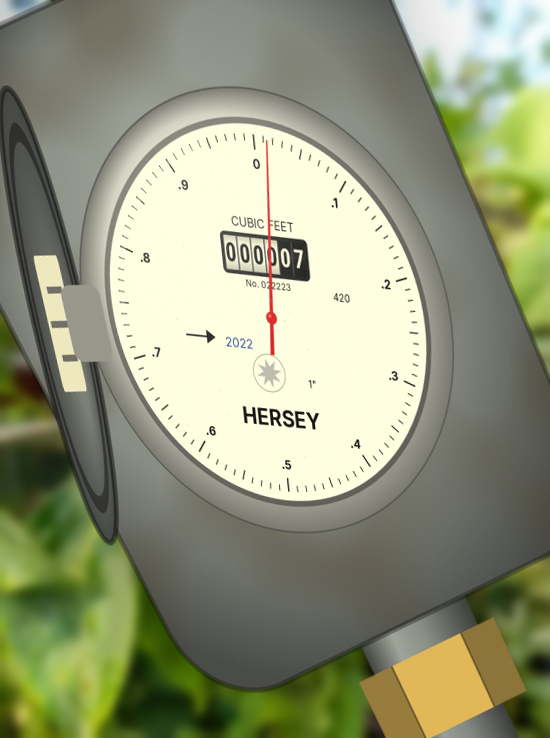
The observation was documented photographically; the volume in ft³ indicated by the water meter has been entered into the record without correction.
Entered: 7.01 ft³
